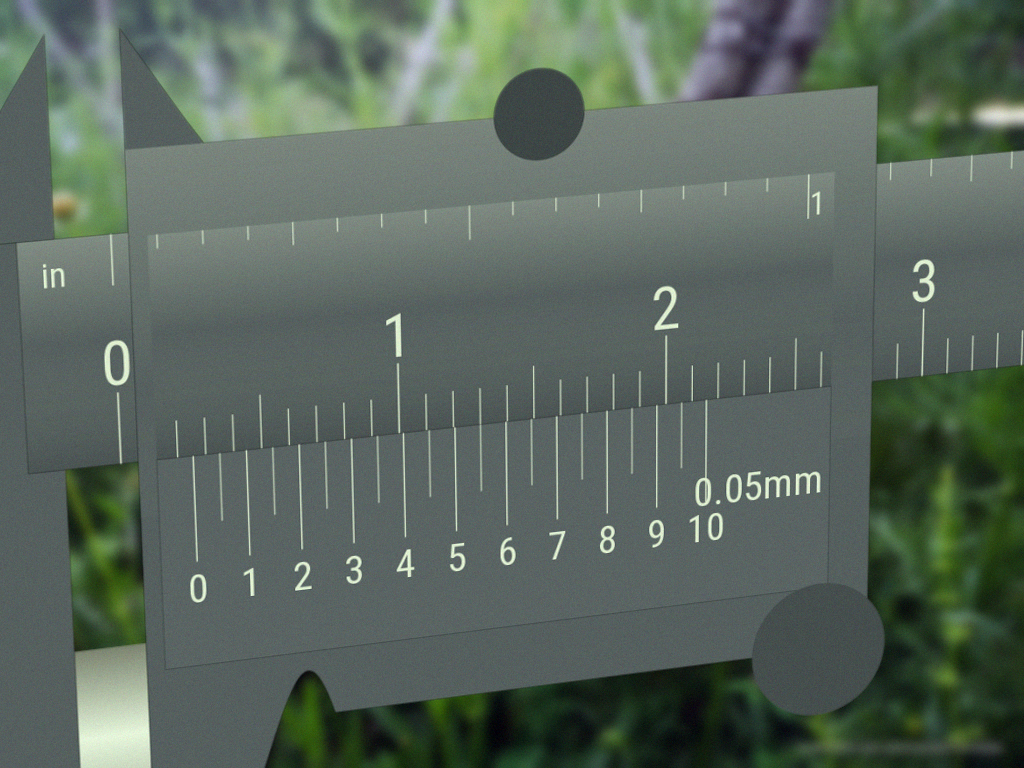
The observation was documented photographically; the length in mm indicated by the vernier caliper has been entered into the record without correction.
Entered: 2.55 mm
